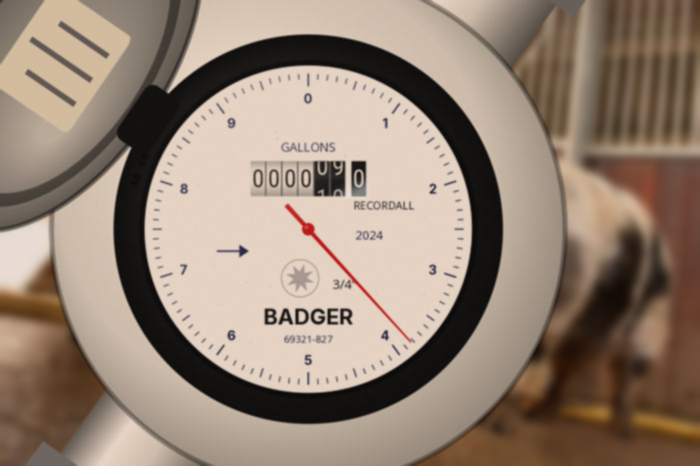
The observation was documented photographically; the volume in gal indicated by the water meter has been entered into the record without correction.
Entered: 93.8 gal
